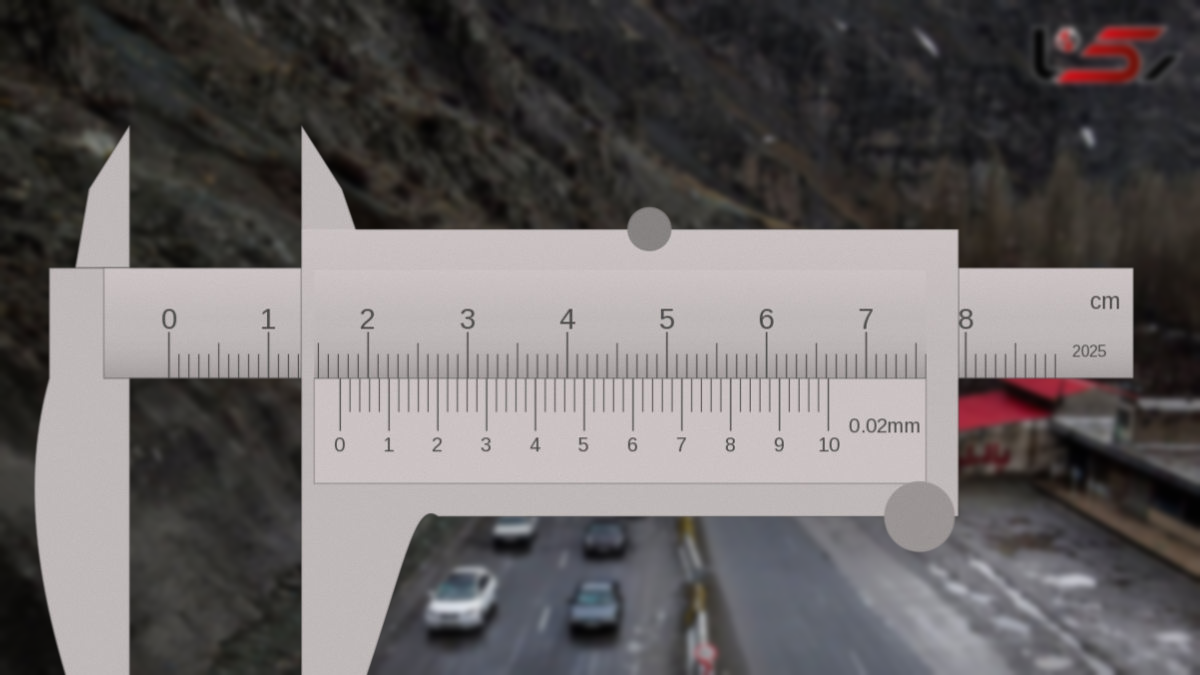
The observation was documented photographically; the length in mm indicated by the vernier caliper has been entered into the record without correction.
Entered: 17.2 mm
